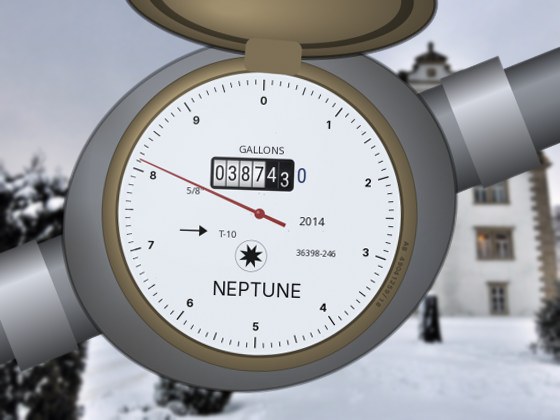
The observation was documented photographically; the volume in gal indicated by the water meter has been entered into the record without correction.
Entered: 387428.1 gal
